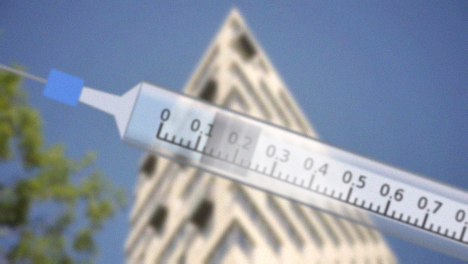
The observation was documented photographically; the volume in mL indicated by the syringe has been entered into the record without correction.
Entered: 0.12 mL
